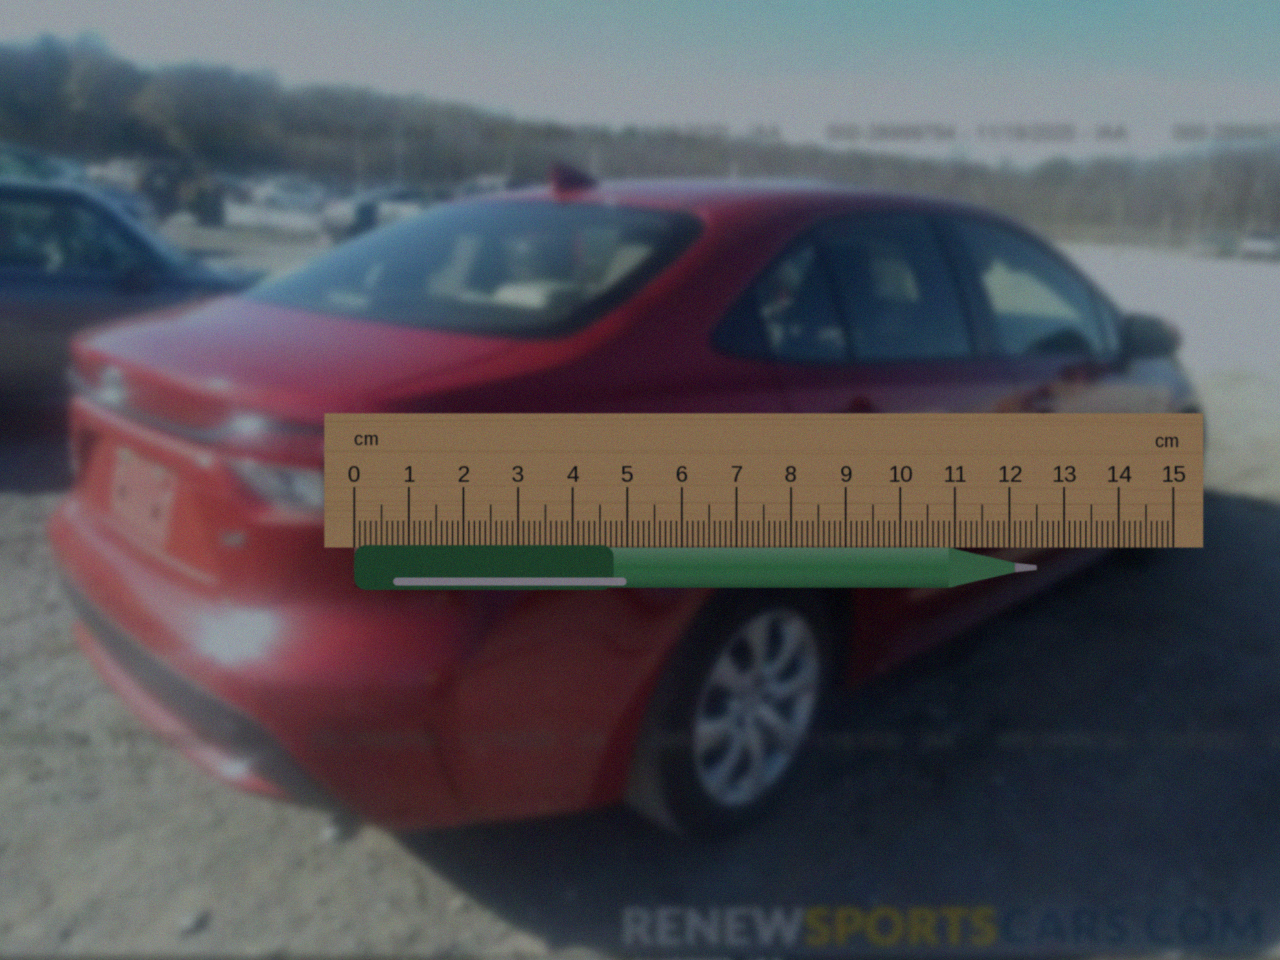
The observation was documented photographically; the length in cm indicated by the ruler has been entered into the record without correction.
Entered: 12.5 cm
